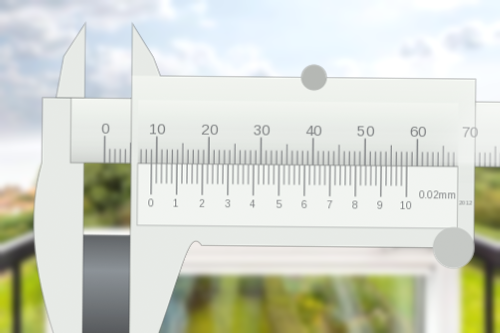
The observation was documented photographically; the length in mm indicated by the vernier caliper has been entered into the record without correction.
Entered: 9.0 mm
